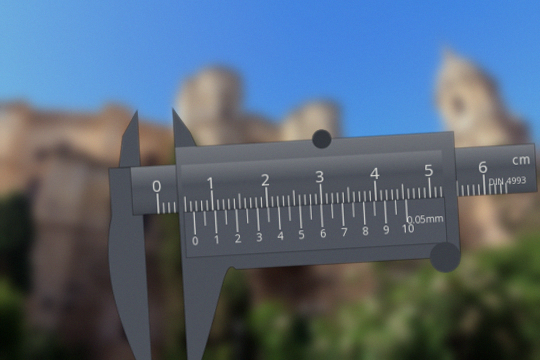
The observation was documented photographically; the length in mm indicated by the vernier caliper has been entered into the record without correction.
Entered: 6.5 mm
